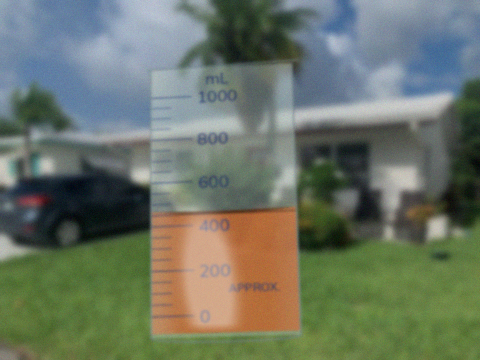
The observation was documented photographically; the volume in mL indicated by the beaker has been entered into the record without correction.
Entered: 450 mL
